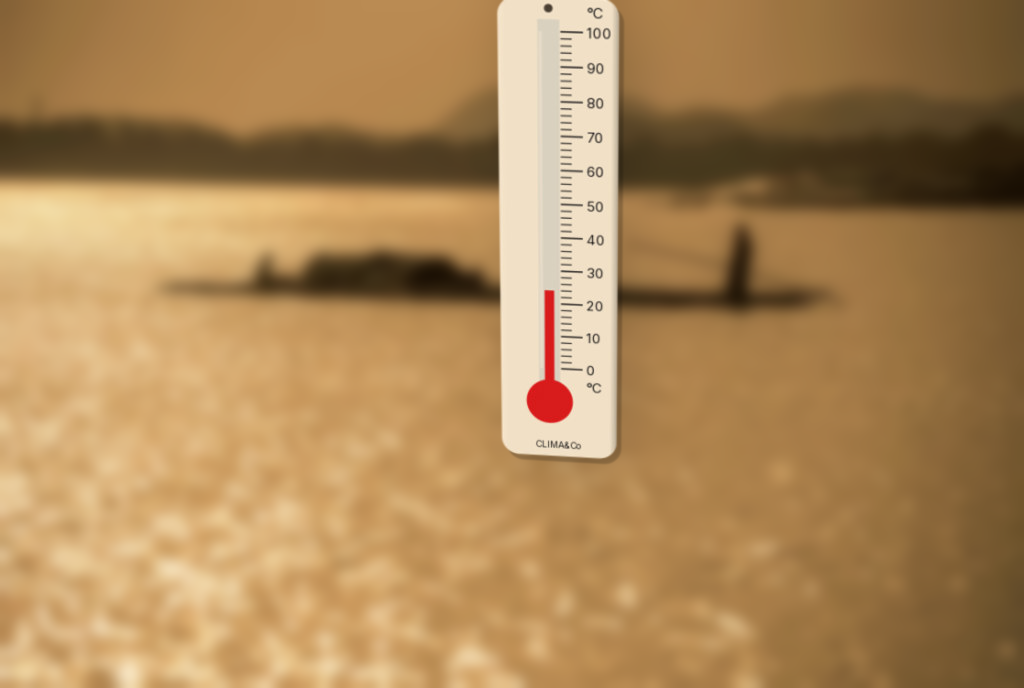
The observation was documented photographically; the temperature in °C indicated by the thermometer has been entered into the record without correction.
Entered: 24 °C
